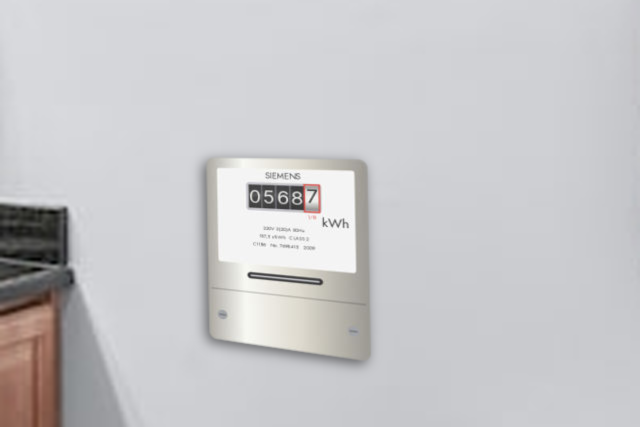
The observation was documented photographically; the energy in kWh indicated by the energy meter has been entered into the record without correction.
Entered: 568.7 kWh
